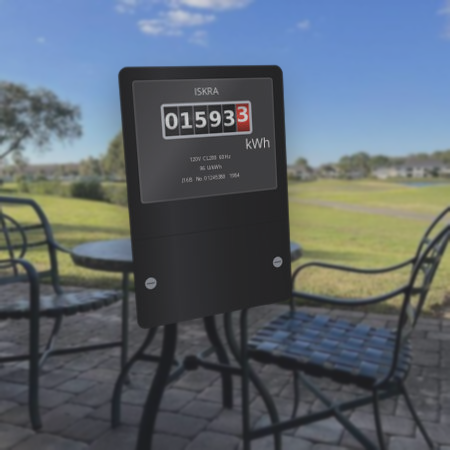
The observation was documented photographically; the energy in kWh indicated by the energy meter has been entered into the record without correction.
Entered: 1593.3 kWh
